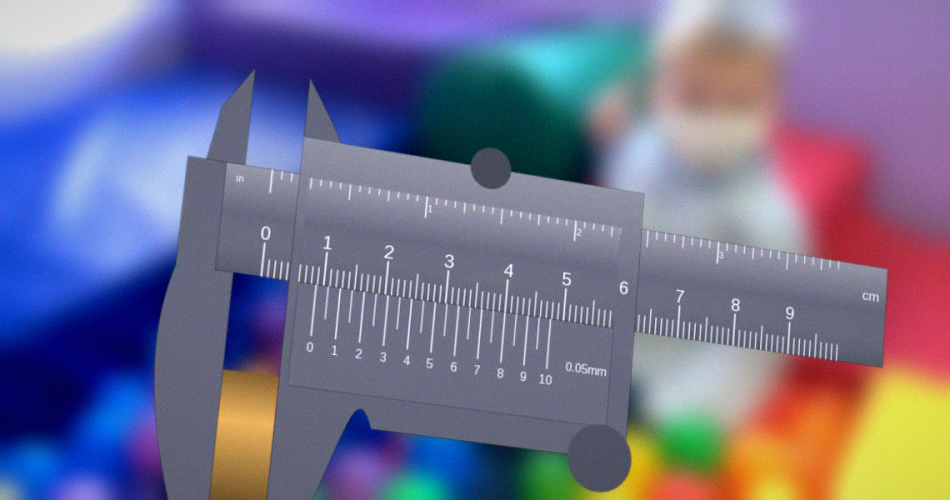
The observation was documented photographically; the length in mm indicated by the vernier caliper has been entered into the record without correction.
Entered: 8.8 mm
